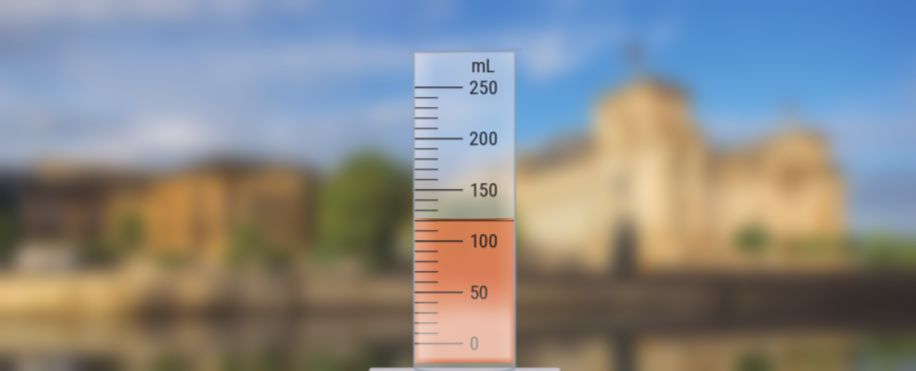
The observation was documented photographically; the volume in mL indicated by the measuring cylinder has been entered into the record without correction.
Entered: 120 mL
